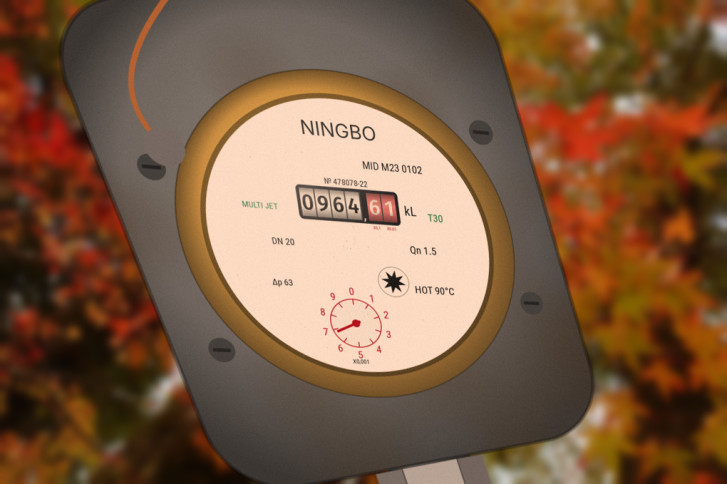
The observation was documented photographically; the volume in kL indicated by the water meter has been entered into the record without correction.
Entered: 964.616 kL
